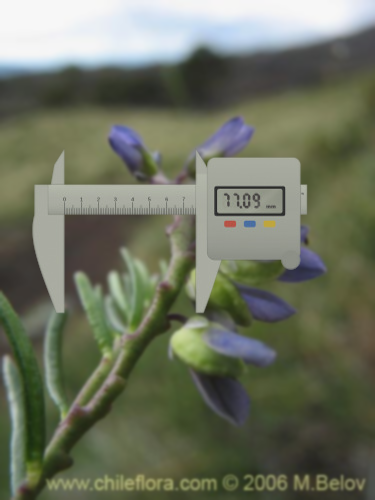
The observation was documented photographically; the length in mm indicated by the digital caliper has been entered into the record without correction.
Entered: 77.09 mm
